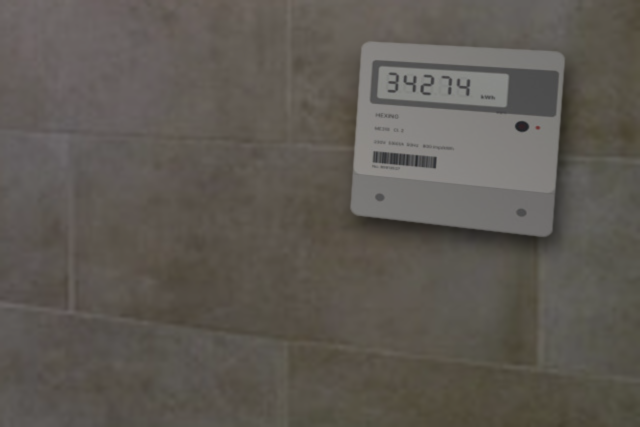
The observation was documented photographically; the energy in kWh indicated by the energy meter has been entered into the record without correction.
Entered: 34274 kWh
